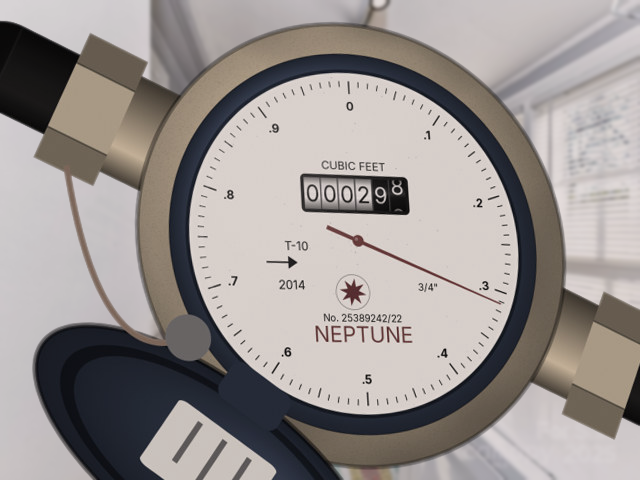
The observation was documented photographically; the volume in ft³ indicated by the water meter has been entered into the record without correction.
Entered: 298.31 ft³
